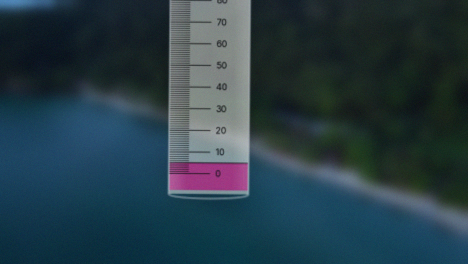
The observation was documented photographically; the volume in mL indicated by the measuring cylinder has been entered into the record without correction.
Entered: 5 mL
